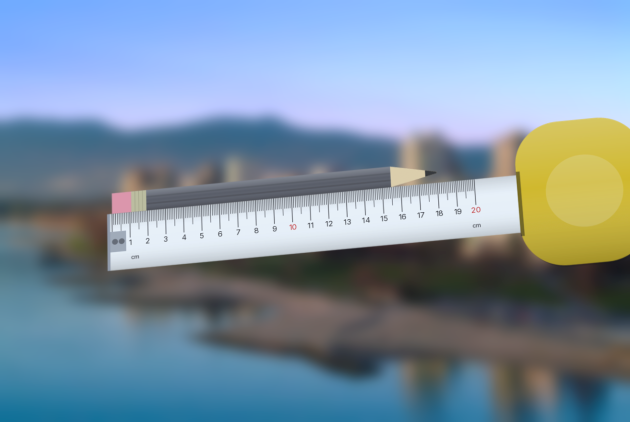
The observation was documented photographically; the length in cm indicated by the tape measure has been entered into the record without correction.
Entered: 18 cm
